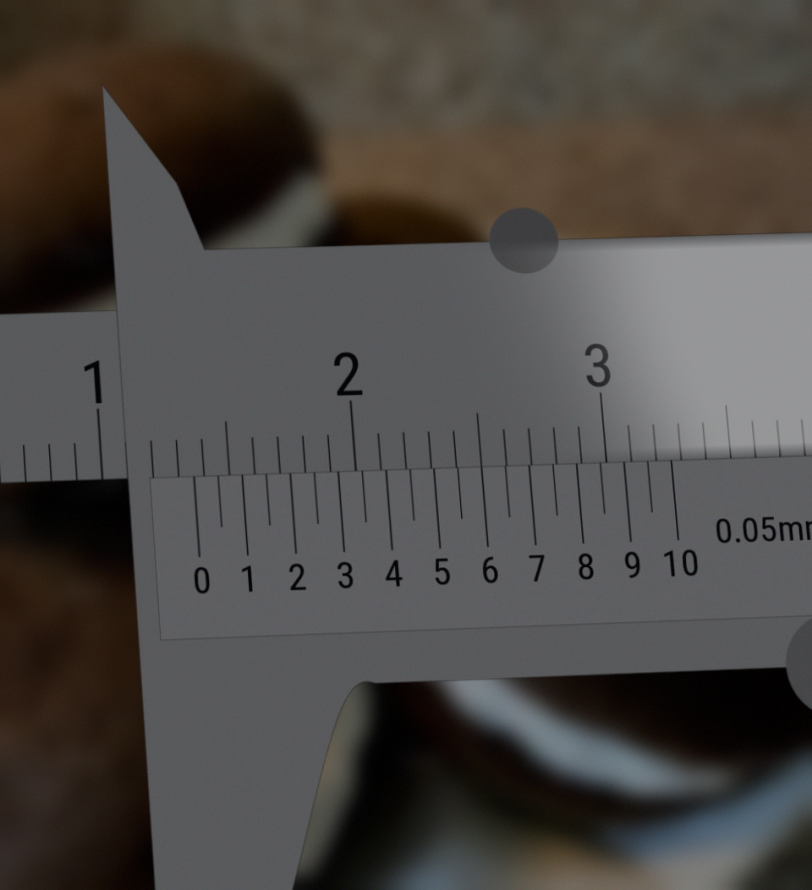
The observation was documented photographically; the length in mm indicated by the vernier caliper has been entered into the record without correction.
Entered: 13.60 mm
